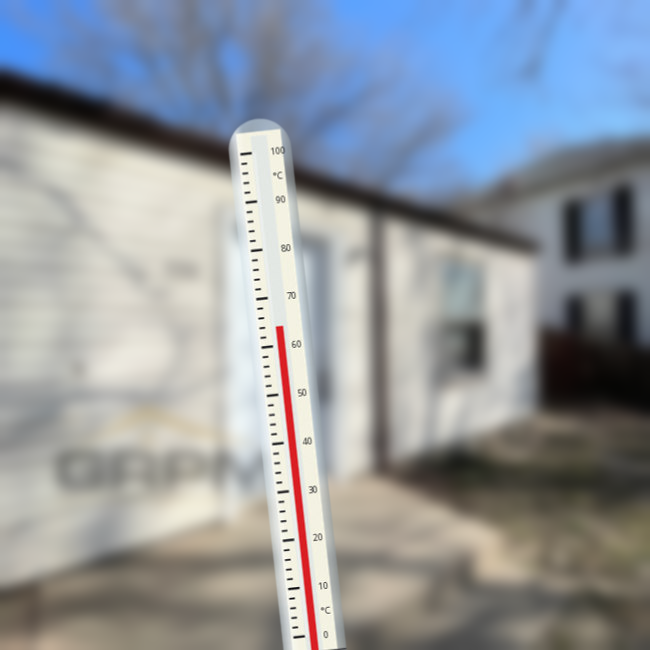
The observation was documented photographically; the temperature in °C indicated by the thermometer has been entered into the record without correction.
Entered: 64 °C
